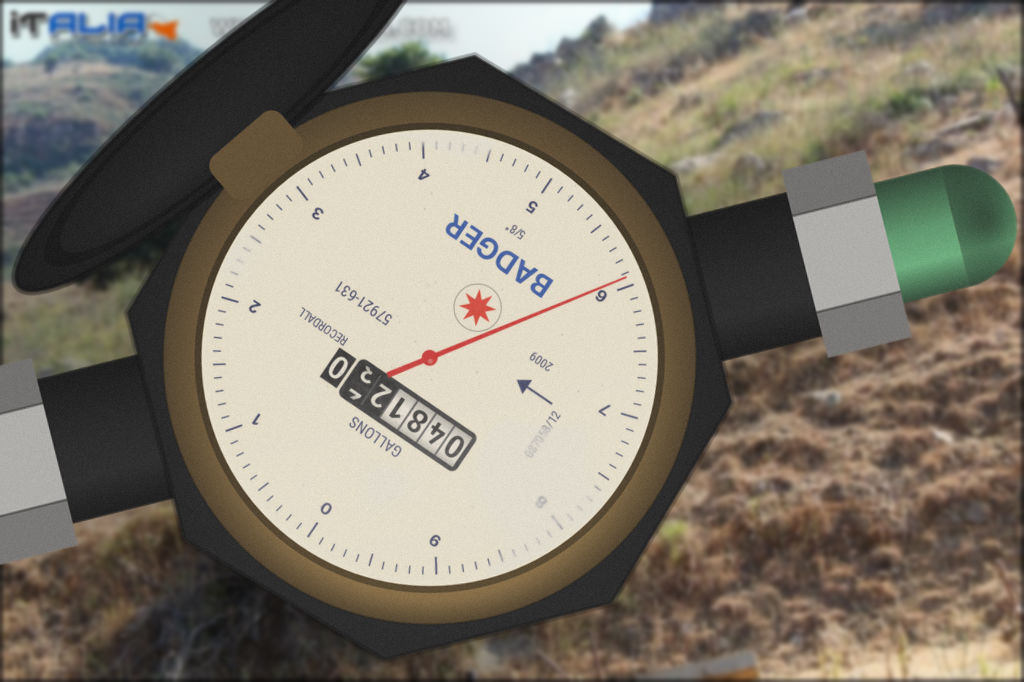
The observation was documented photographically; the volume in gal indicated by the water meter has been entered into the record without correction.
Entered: 481225.9 gal
